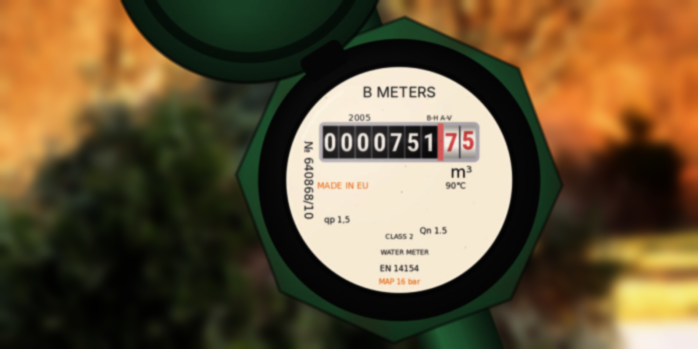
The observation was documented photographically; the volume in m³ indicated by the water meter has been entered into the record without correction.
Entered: 751.75 m³
